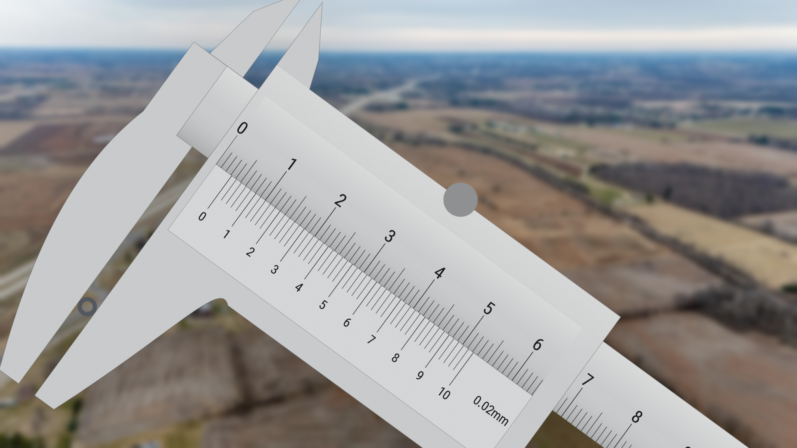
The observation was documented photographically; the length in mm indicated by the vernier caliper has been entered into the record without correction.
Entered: 3.2 mm
